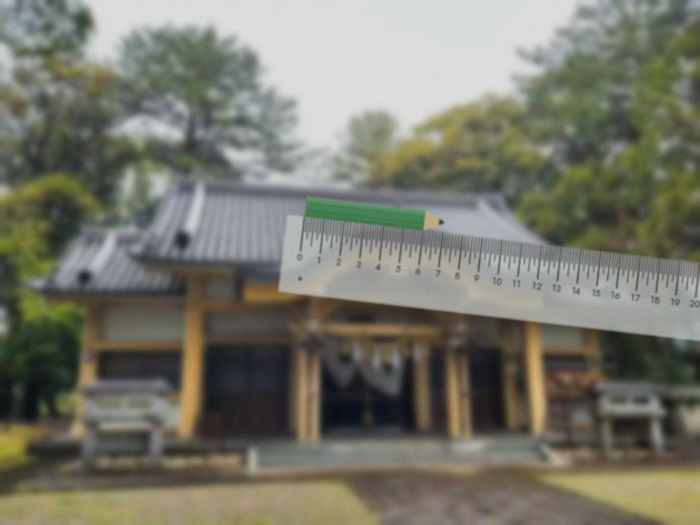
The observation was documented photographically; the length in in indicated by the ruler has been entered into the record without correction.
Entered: 7 in
